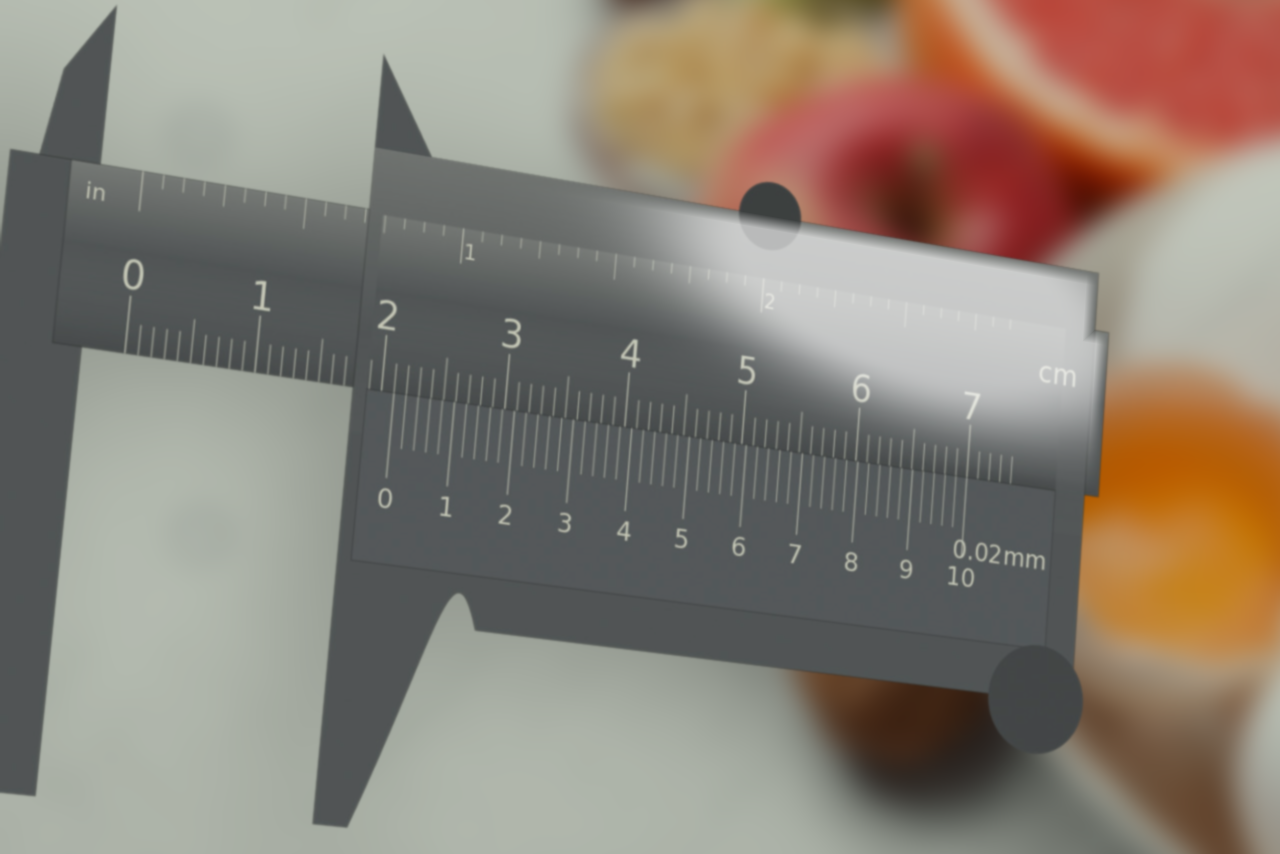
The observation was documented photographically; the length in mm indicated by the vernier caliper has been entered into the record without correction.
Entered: 21.0 mm
